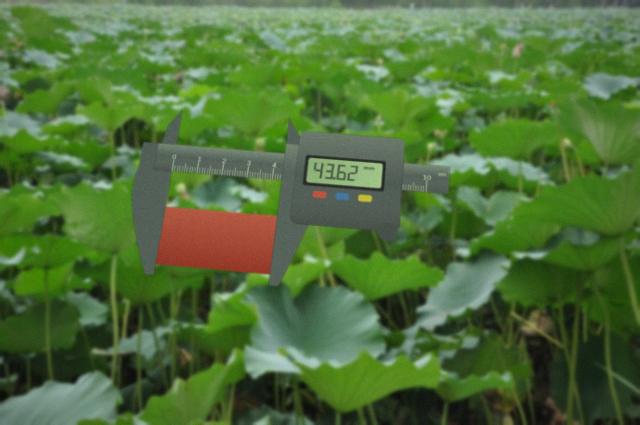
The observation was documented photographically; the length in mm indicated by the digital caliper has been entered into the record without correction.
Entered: 43.62 mm
